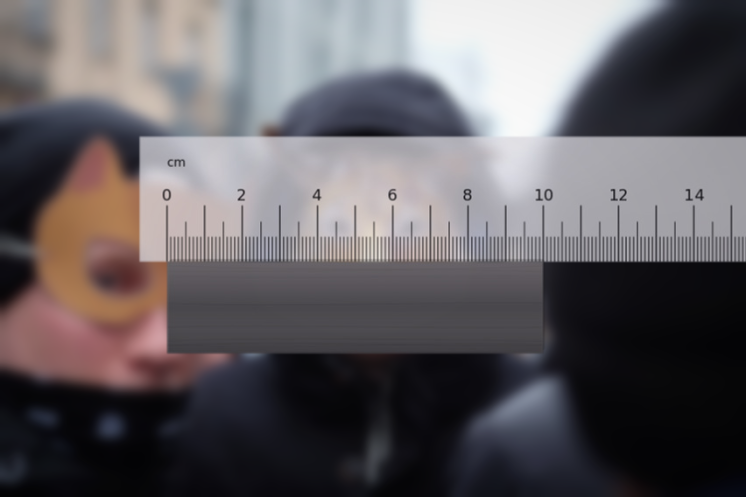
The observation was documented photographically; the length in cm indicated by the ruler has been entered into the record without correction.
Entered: 10 cm
